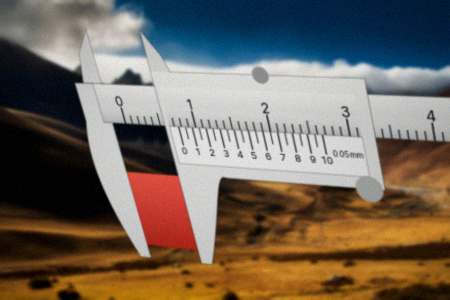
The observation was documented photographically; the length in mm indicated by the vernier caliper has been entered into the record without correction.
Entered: 7.6 mm
